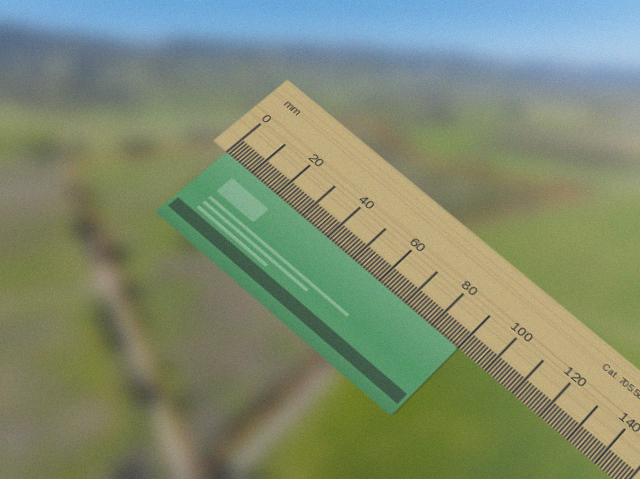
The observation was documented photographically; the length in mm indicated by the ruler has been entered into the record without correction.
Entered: 90 mm
